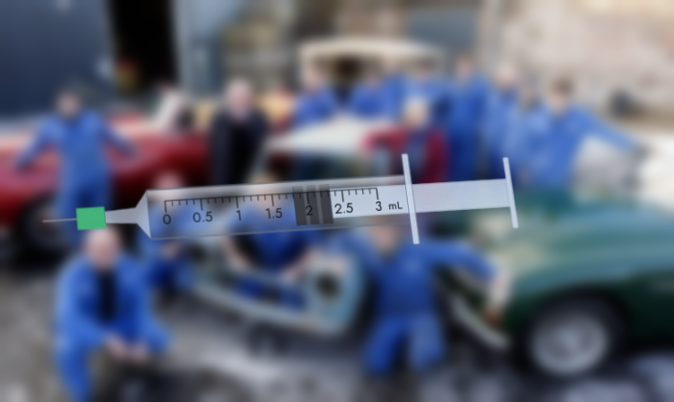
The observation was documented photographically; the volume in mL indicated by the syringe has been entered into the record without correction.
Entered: 1.8 mL
